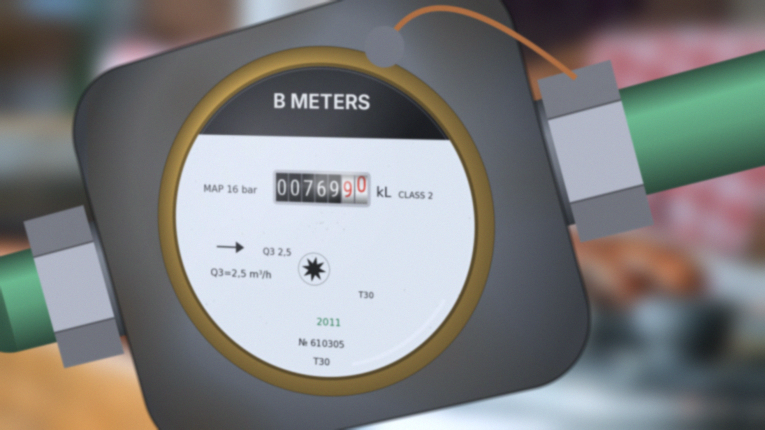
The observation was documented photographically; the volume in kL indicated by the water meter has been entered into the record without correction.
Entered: 769.90 kL
